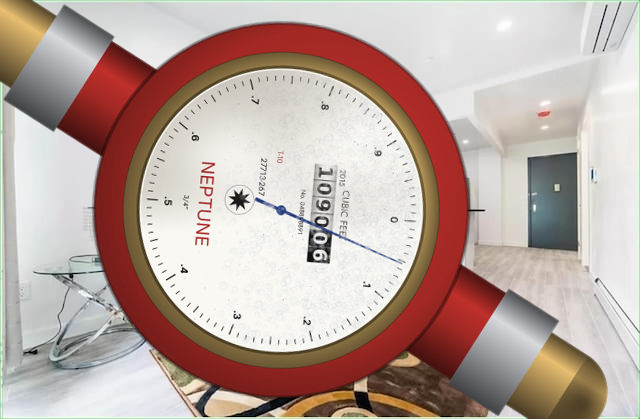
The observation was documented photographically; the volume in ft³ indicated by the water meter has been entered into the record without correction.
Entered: 109006.05 ft³
